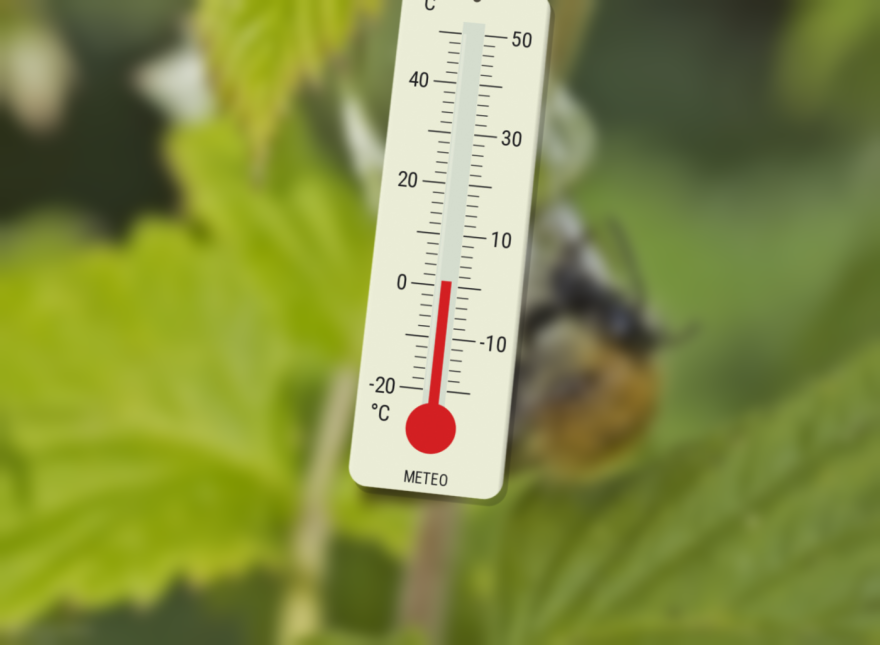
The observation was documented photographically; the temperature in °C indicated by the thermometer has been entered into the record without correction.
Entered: 1 °C
